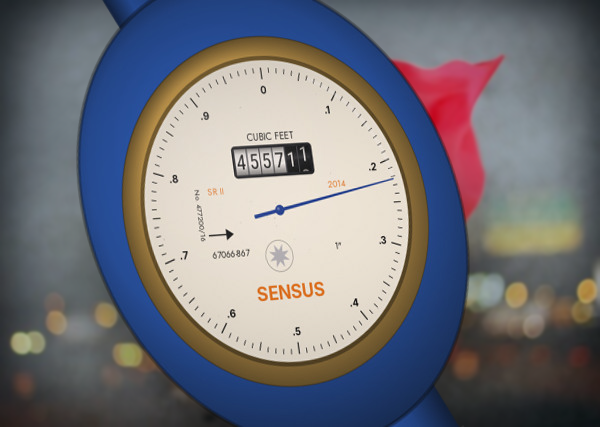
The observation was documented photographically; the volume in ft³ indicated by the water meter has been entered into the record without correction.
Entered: 455711.22 ft³
